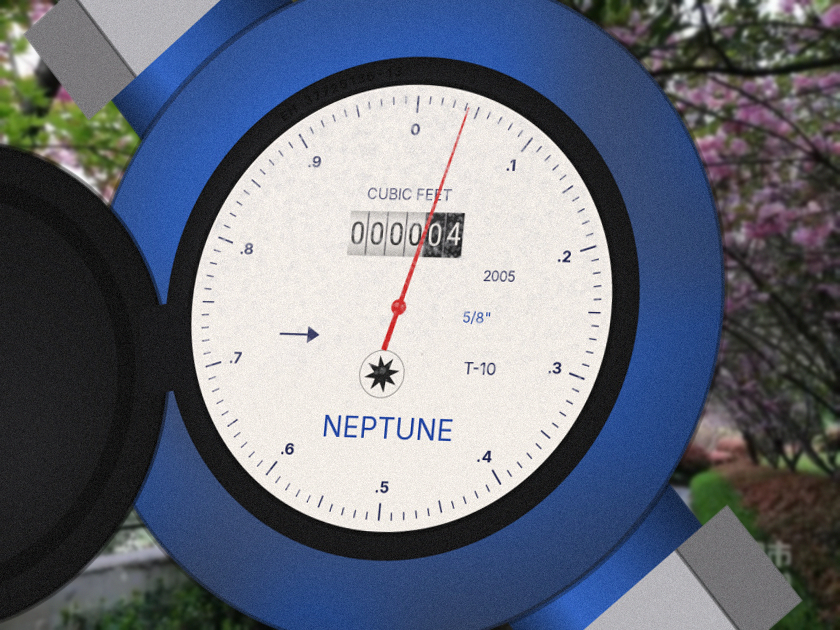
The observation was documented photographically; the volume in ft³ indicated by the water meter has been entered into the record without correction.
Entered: 4.04 ft³
